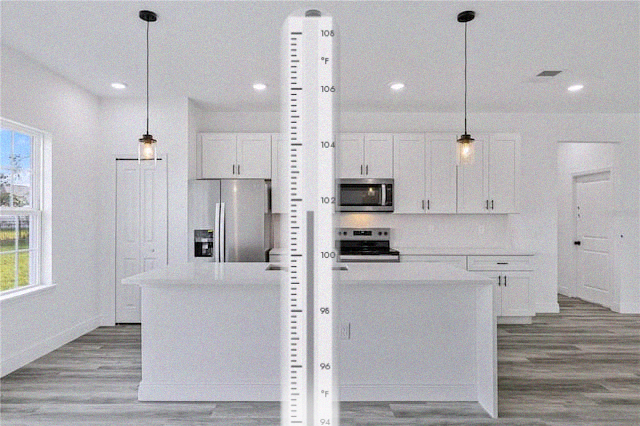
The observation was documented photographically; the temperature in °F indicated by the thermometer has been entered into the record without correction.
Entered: 101.6 °F
